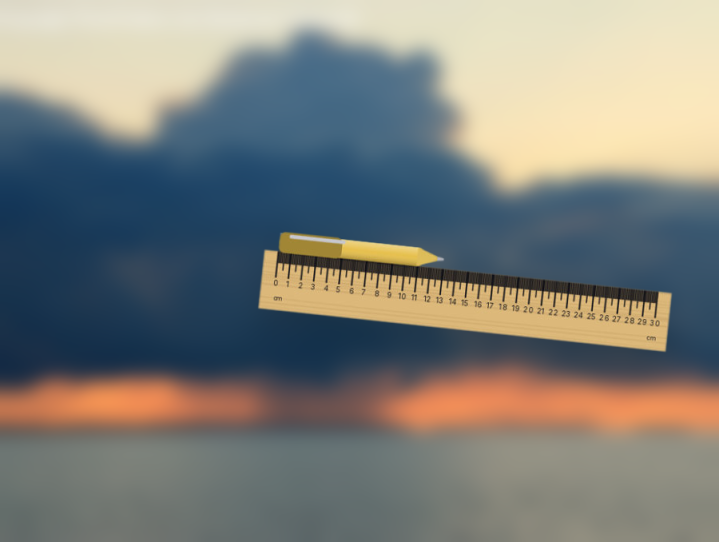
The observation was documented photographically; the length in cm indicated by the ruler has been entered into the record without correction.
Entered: 13 cm
